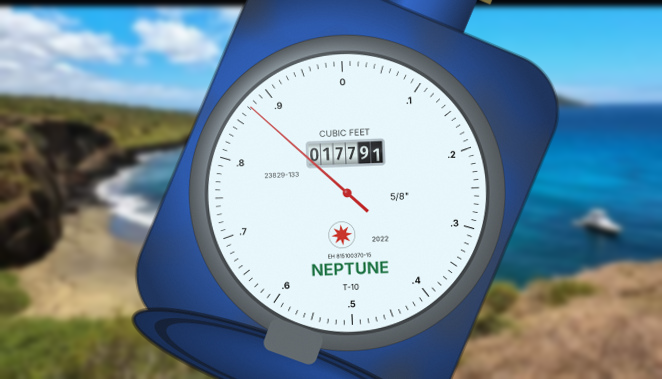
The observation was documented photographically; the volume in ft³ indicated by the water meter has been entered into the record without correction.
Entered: 17790.87 ft³
